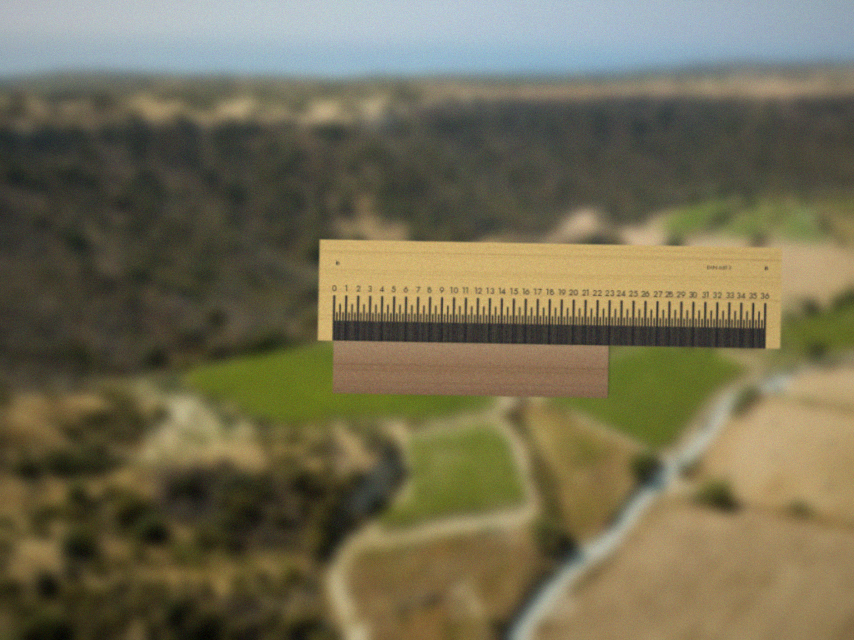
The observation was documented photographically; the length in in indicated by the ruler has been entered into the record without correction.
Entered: 23 in
